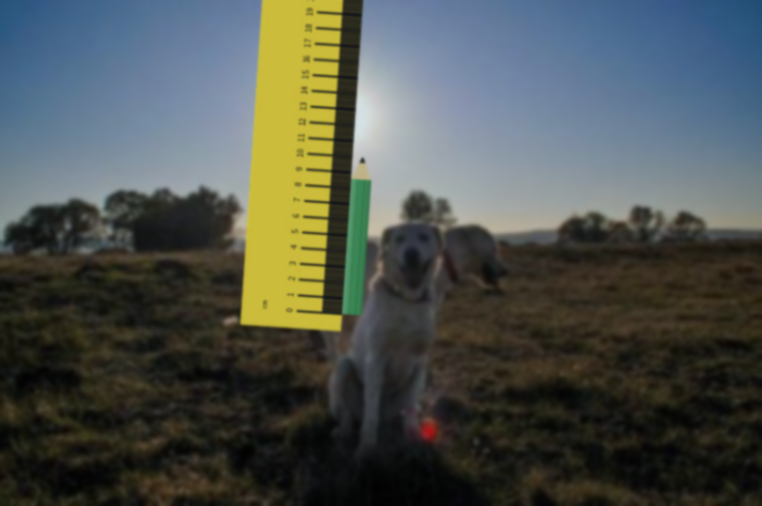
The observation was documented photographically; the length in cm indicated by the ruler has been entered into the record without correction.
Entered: 10 cm
